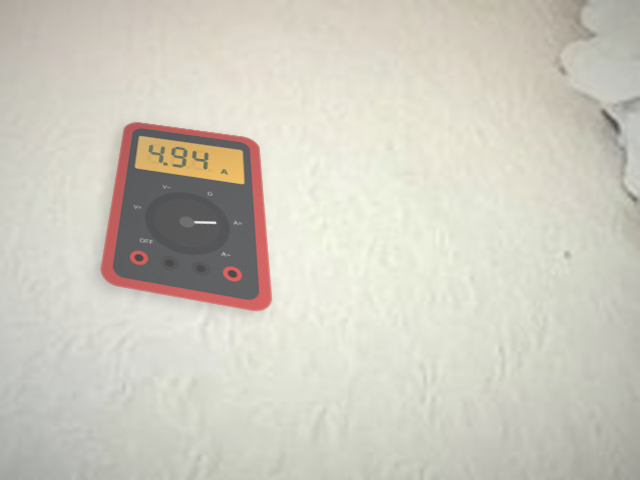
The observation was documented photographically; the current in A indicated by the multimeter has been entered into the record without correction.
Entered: 4.94 A
